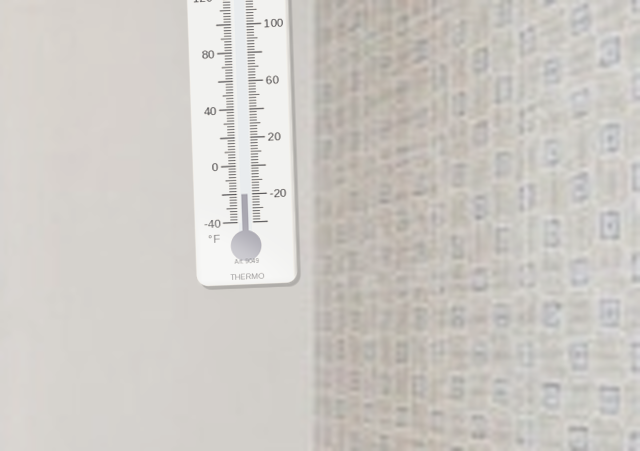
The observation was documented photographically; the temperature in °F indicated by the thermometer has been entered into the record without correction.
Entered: -20 °F
